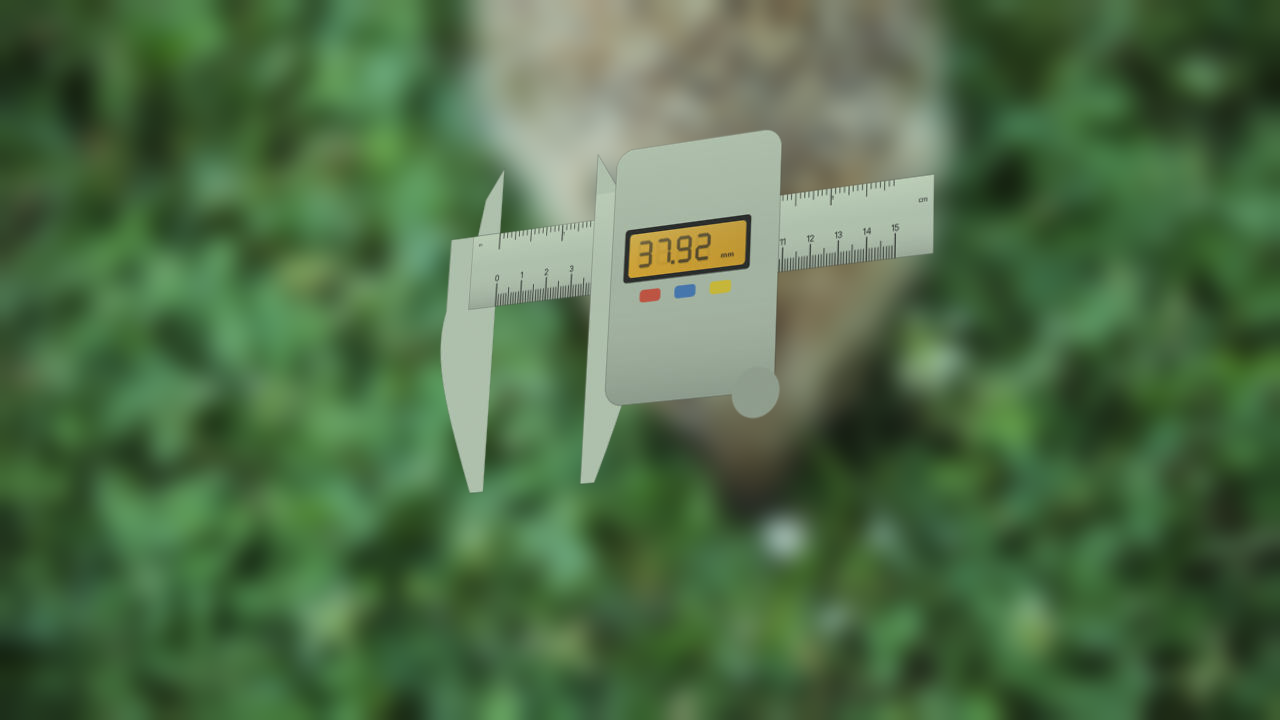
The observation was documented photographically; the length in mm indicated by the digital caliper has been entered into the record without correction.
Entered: 37.92 mm
